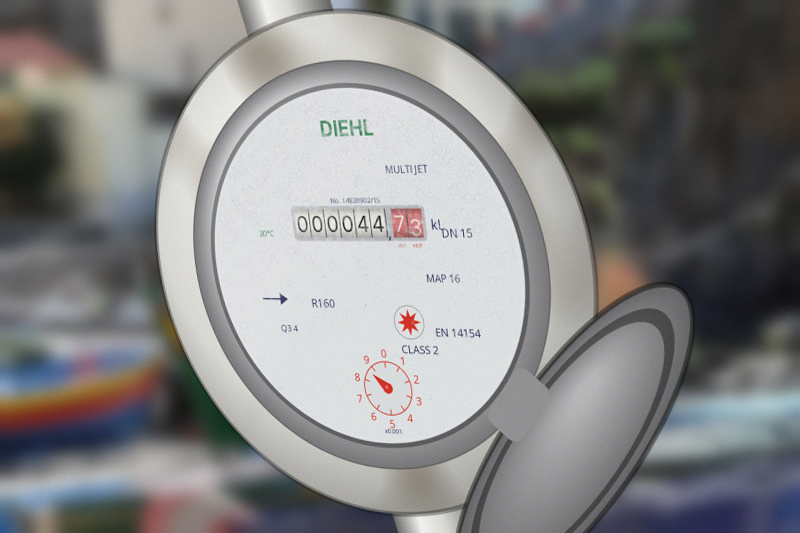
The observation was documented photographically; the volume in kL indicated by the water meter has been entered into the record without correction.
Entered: 44.728 kL
